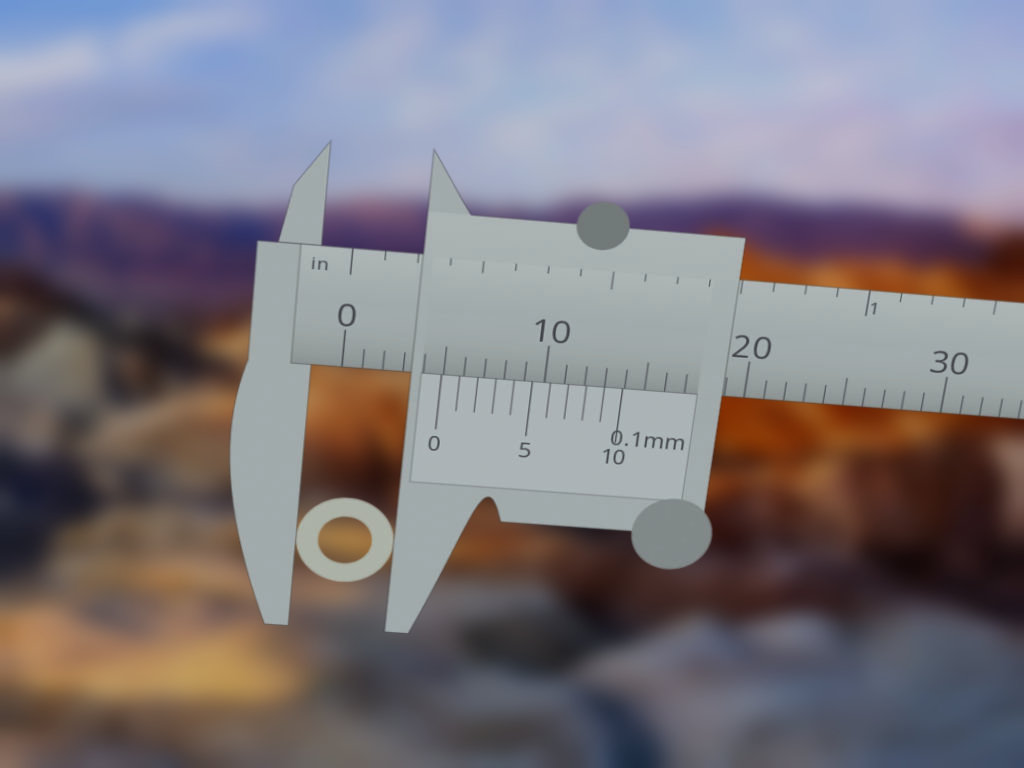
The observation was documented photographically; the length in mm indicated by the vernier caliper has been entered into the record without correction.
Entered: 4.9 mm
